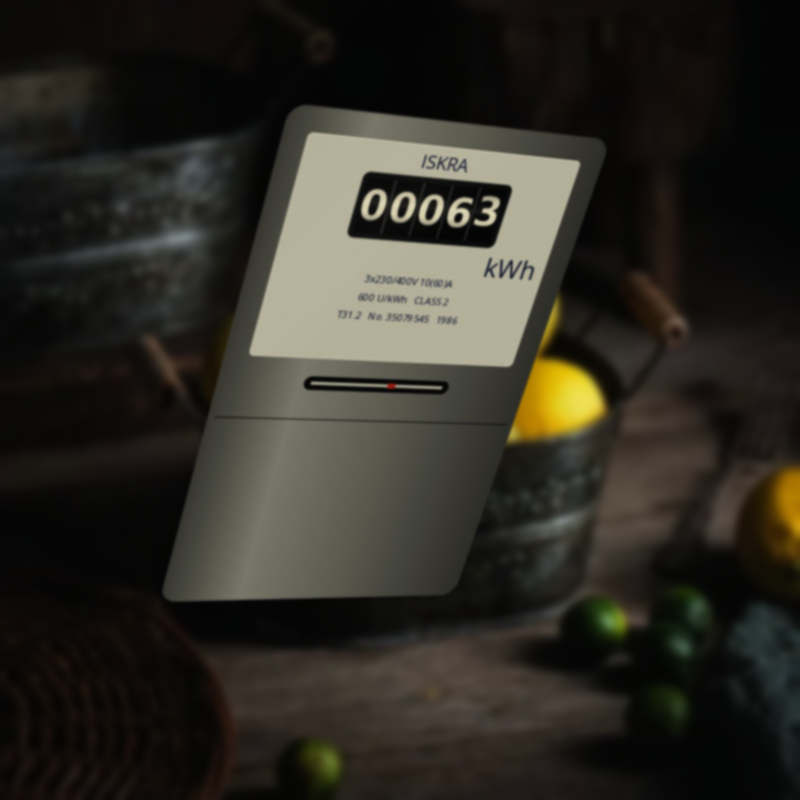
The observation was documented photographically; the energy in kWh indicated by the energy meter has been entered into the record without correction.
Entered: 63 kWh
